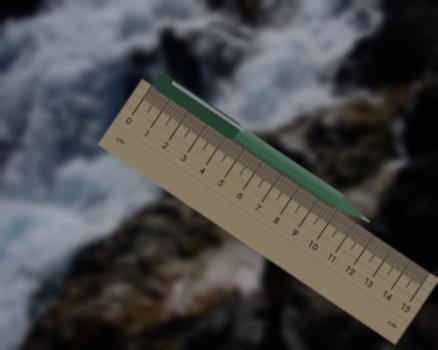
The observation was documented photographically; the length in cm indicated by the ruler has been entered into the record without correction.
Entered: 11.5 cm
